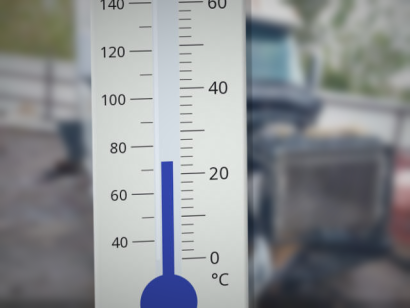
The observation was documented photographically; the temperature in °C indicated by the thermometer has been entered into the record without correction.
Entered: 23 °C
